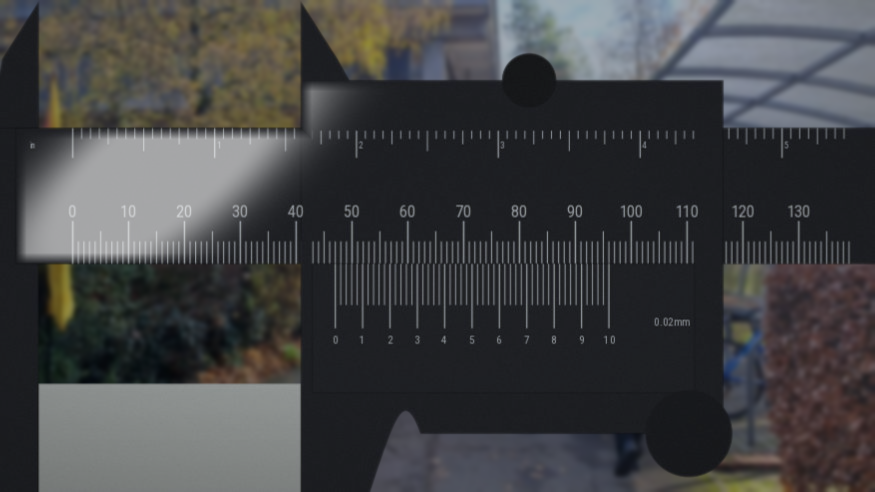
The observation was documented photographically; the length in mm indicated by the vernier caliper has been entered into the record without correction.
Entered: 47.0 mm
